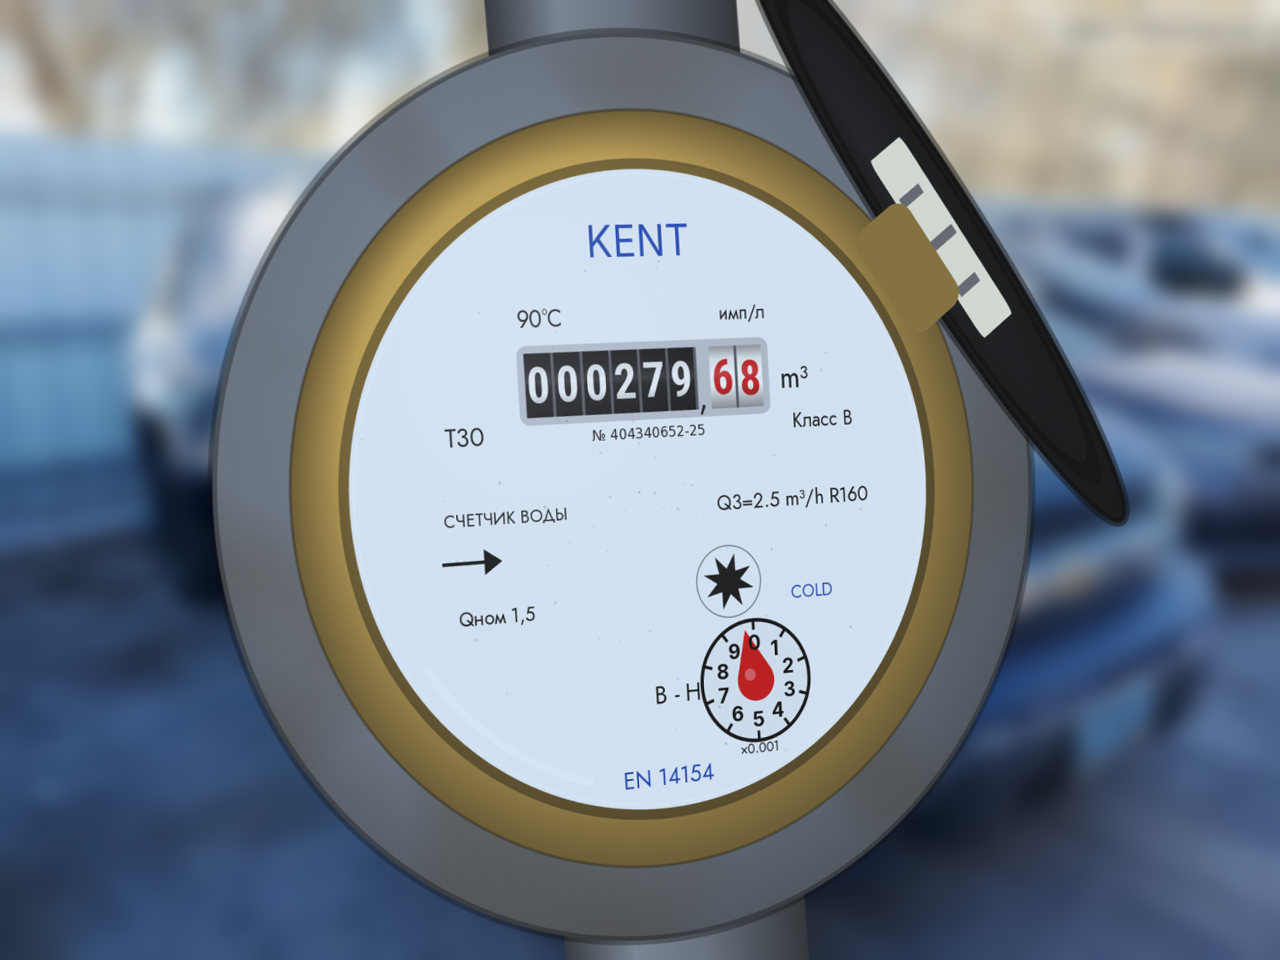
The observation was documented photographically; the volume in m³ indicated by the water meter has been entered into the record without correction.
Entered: 279.679 m³
